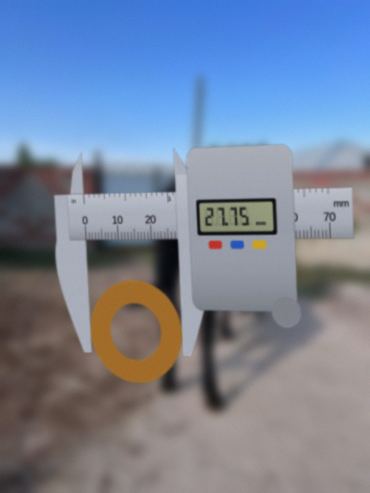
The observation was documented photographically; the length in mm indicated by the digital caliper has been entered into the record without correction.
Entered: 27.75 mm
